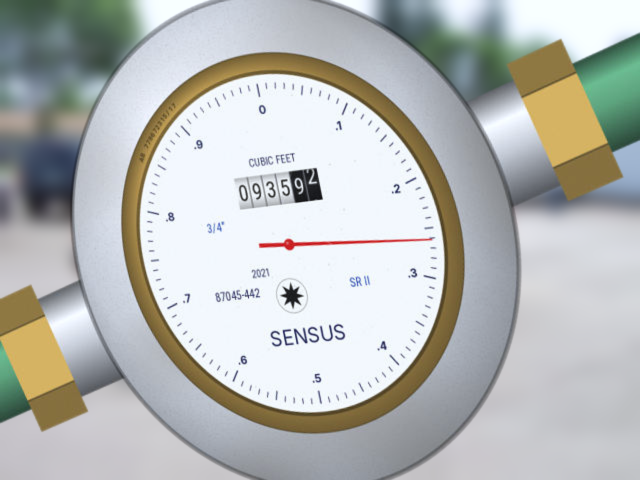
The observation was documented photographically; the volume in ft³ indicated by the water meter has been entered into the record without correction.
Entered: 93592.26 ft³
